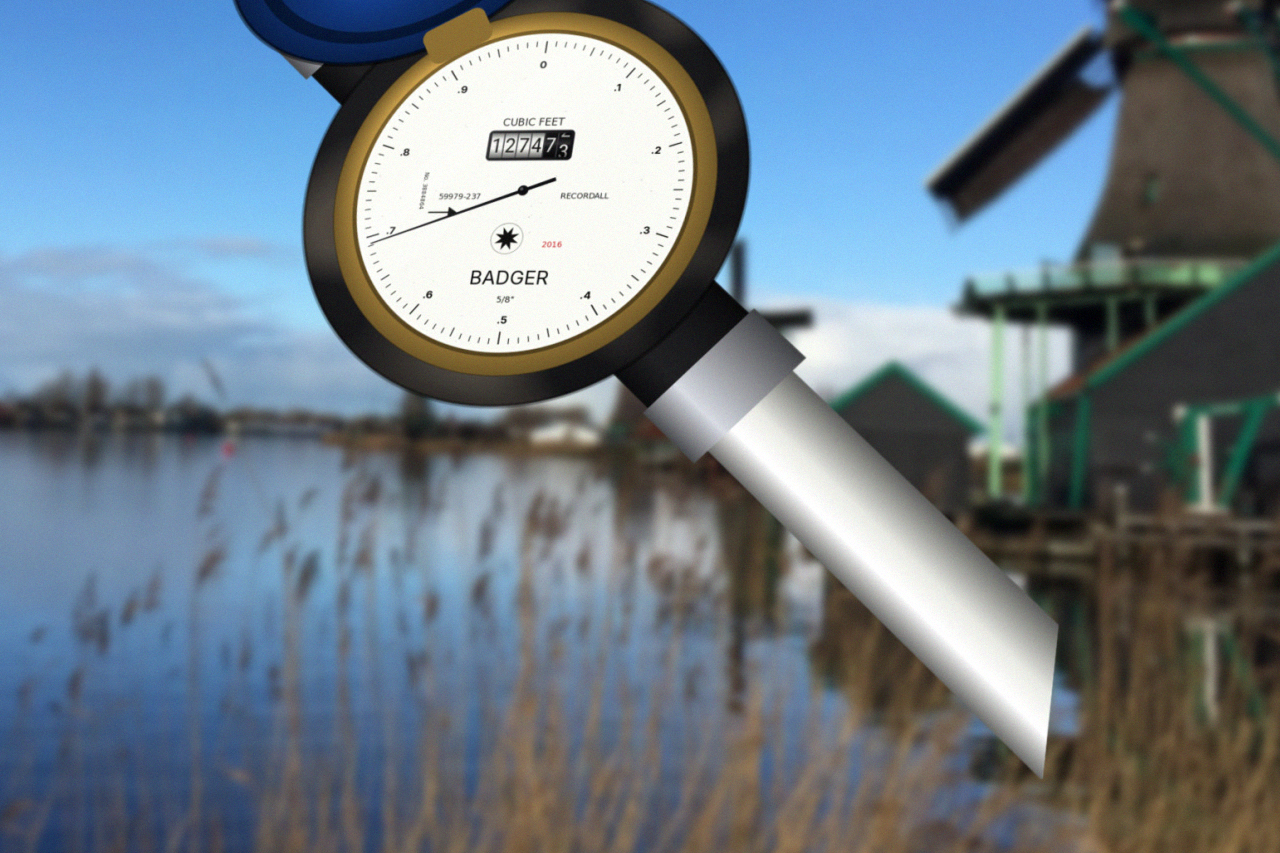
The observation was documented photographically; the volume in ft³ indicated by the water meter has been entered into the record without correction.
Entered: 127472.69 ft³
